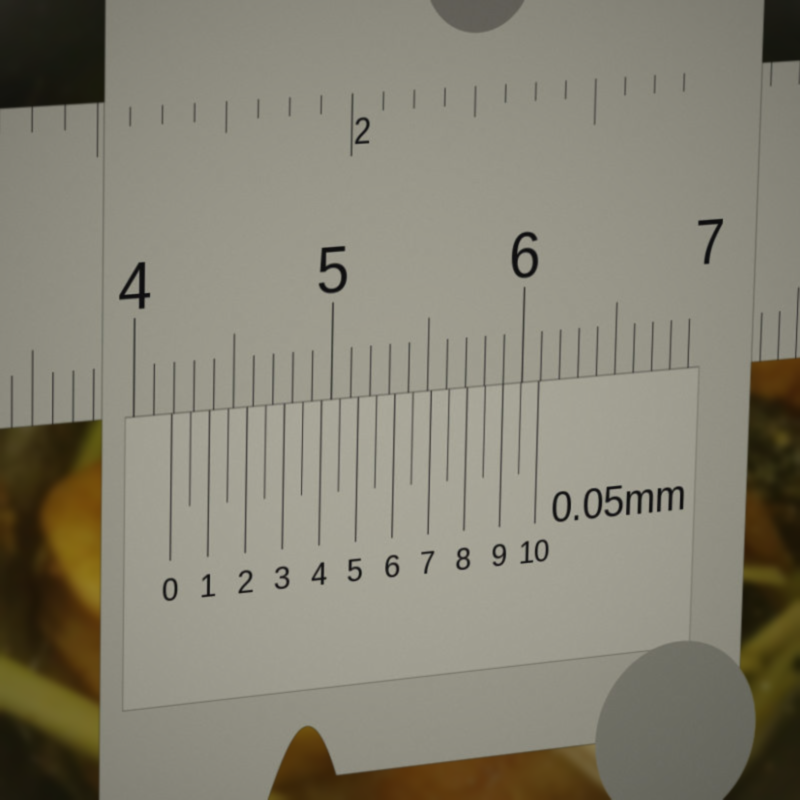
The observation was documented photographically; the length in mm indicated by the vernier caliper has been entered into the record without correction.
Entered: 41.9 mm
